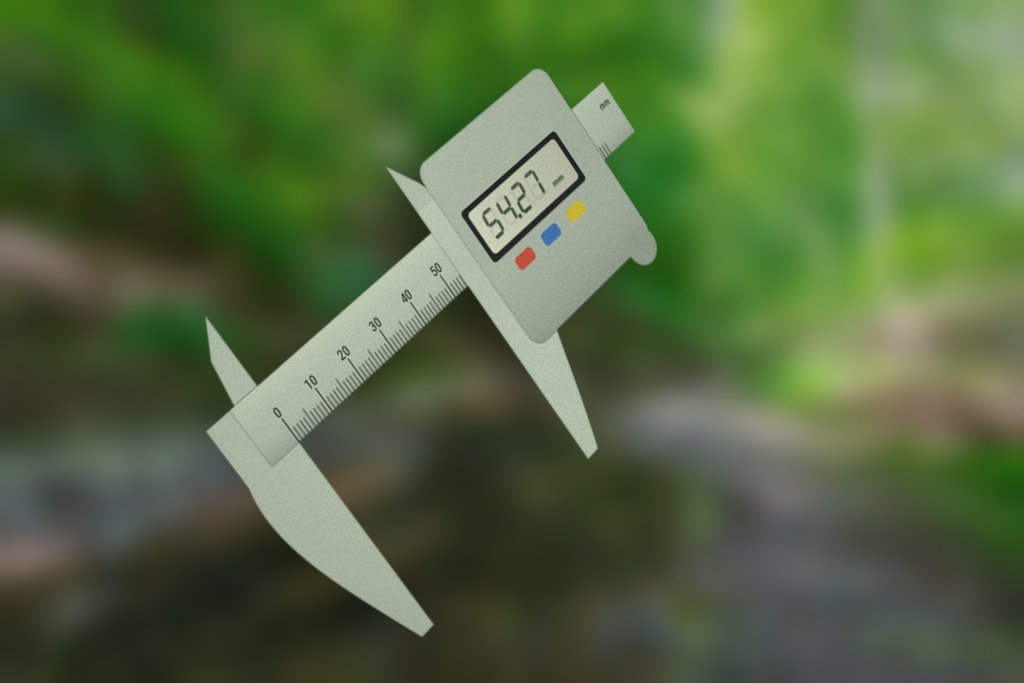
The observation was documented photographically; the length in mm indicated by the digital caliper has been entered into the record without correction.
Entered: 54.27 mm
